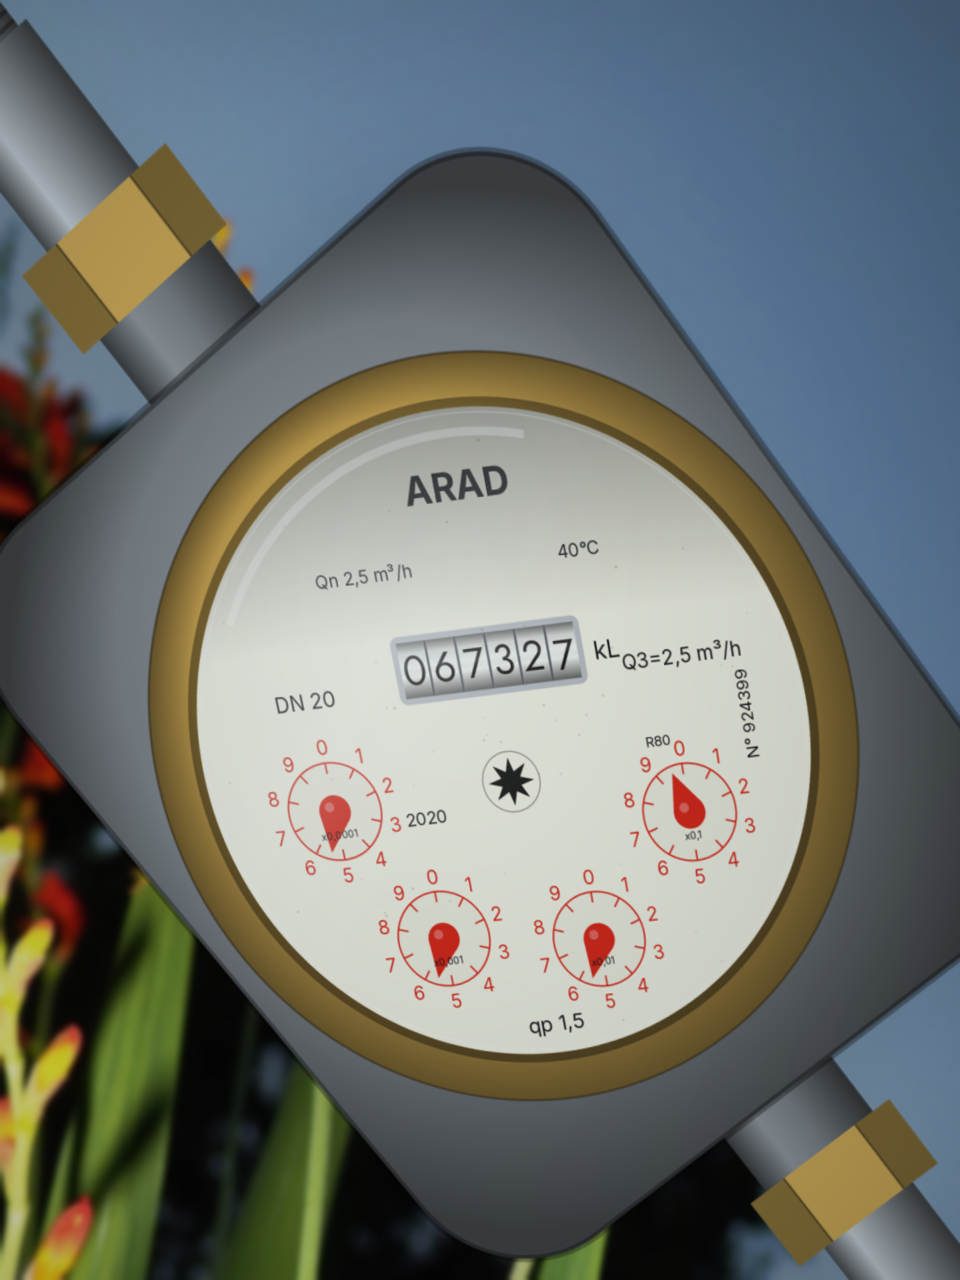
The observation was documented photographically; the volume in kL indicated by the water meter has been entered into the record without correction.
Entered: 67326.9555 kL
